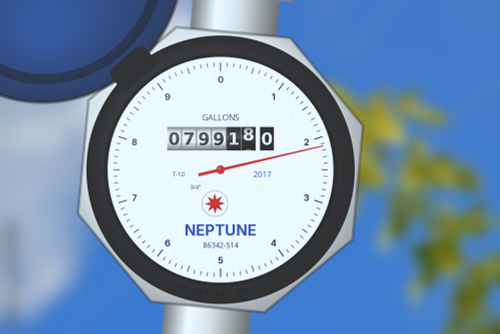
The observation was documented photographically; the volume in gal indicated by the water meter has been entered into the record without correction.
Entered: 799182.1 gal
